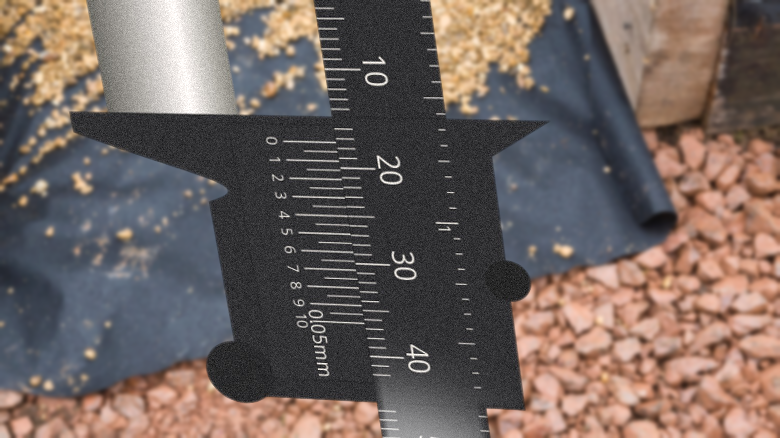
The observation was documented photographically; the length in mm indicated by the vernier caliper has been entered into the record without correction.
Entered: 17.4 mm
